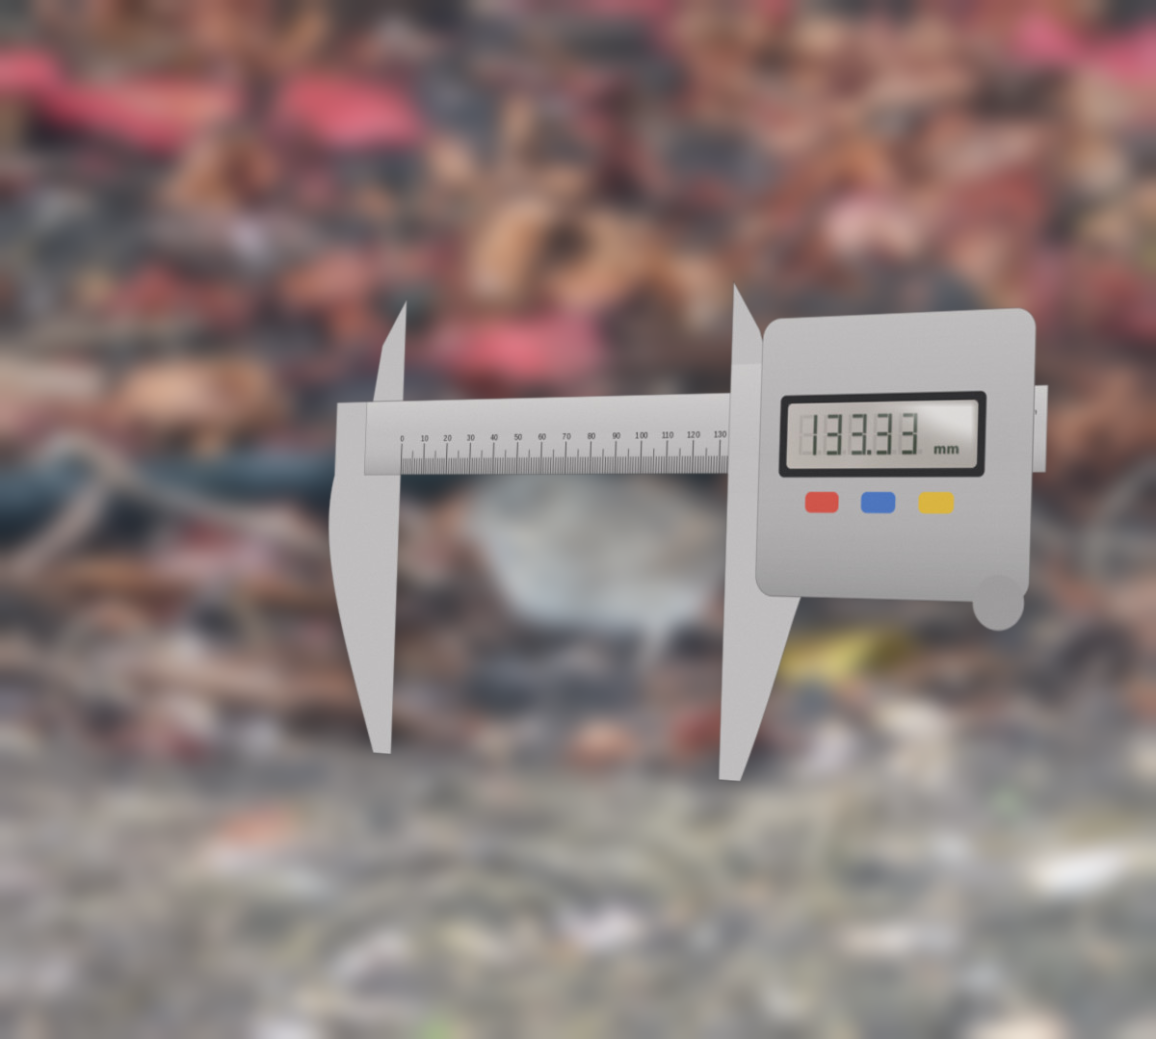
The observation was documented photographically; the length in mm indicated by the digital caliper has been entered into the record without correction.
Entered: 133.33 mm
